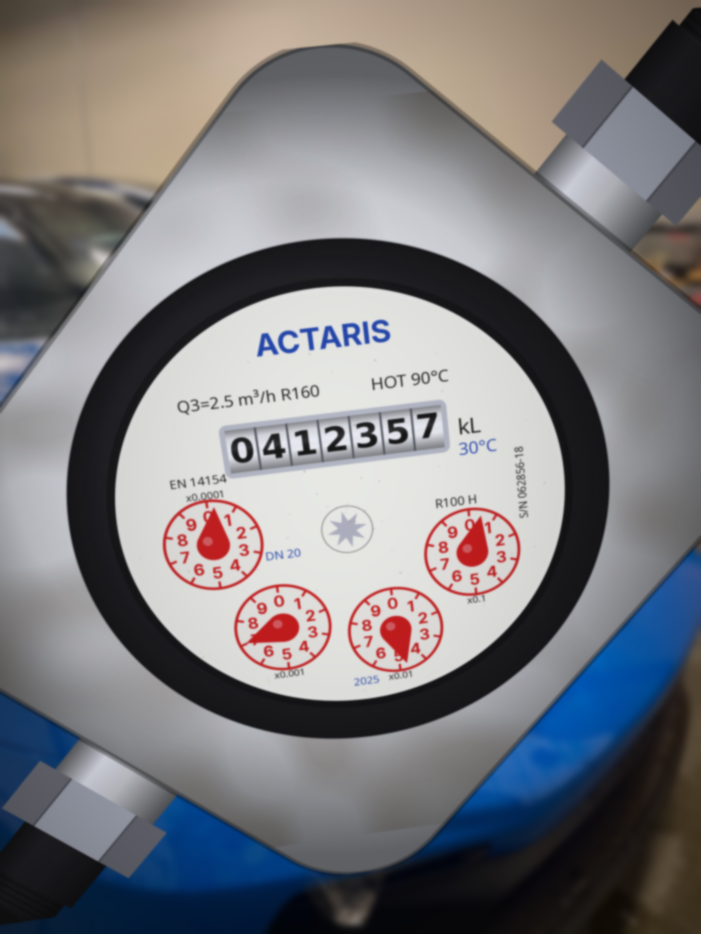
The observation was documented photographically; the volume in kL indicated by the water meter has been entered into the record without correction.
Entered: 412357.0470 kL
